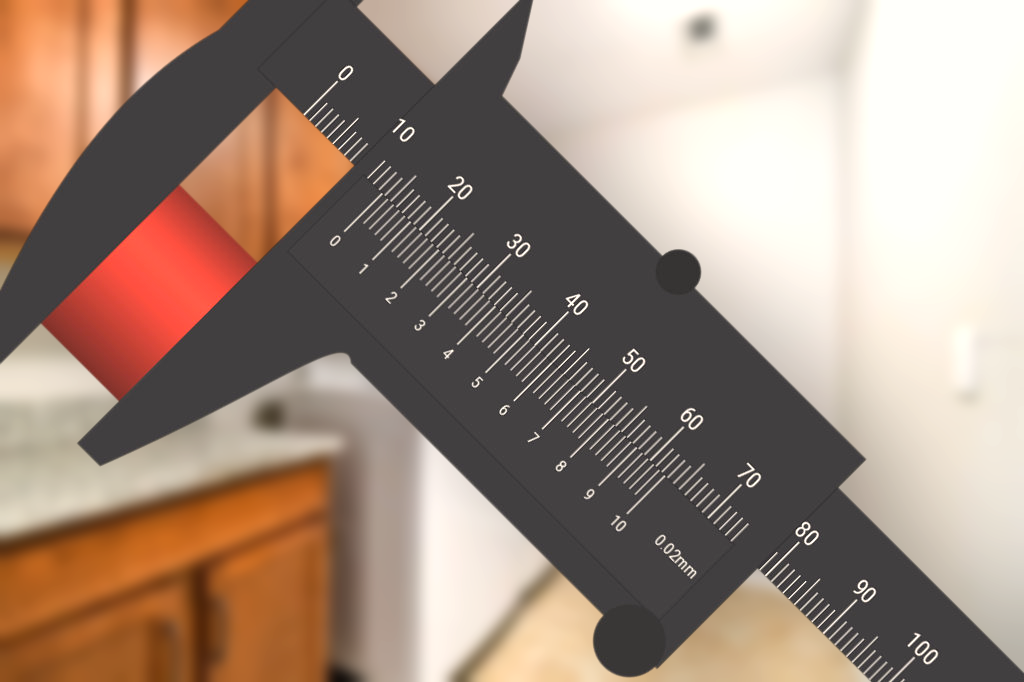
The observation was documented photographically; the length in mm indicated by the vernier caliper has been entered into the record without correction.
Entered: 13.6 mm
